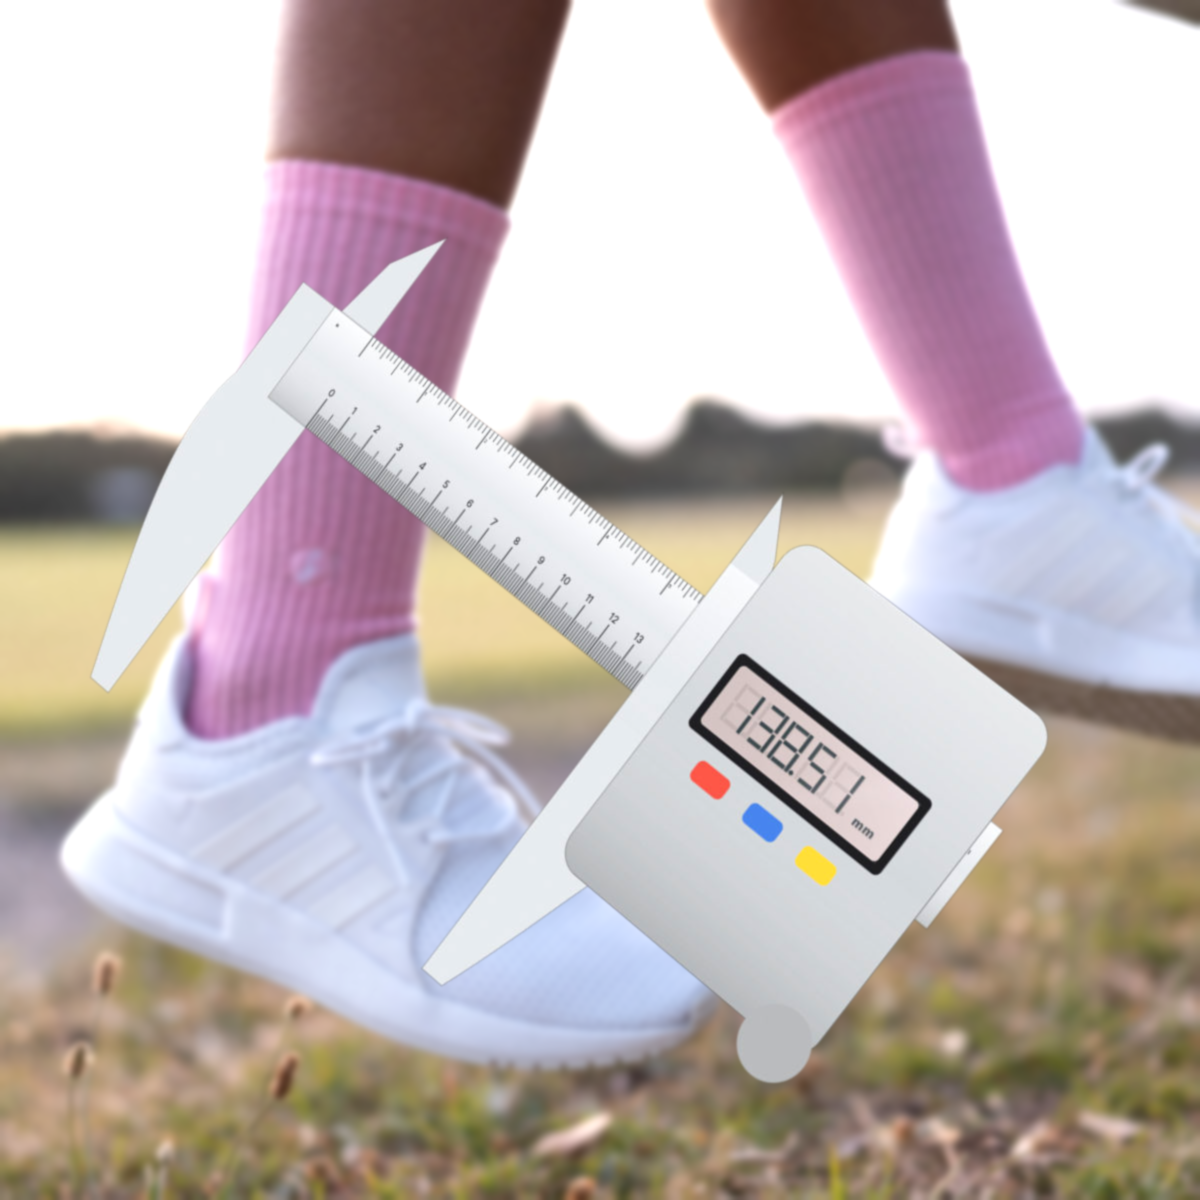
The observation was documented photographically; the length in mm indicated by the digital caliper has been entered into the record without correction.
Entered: 138.51 mm
